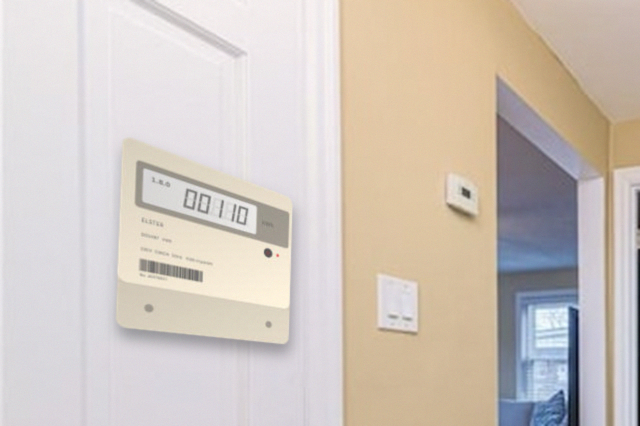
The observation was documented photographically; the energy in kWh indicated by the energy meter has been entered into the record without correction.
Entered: 110 kWh
